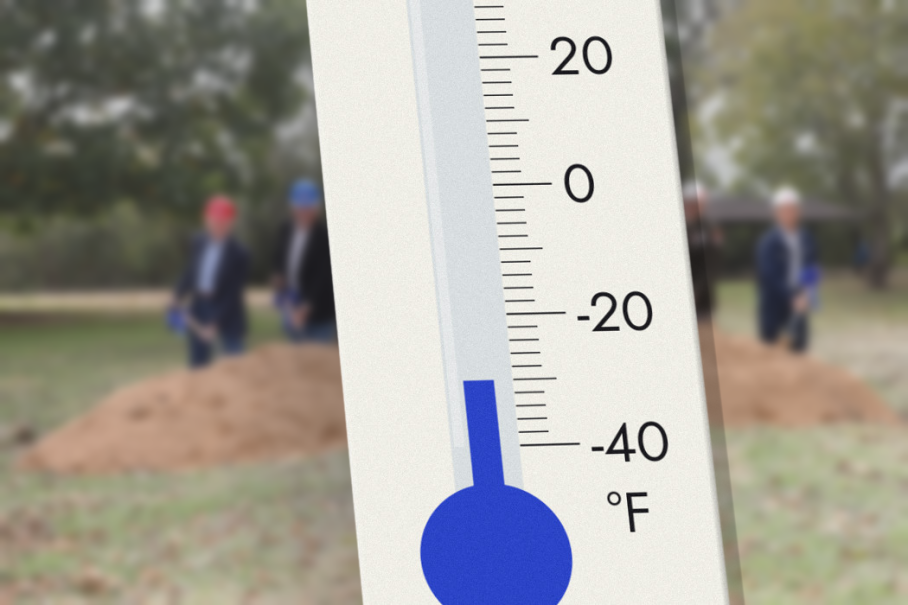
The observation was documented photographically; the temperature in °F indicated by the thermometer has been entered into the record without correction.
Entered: -30 °F
